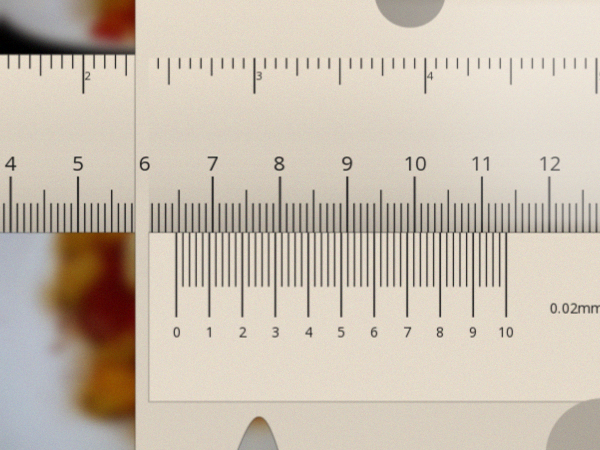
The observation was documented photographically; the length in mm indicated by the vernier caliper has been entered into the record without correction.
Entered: 64.6 mm
